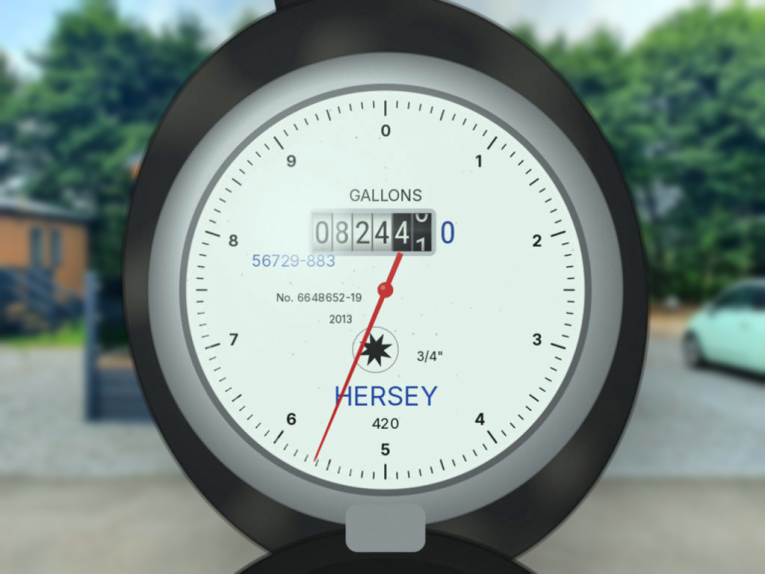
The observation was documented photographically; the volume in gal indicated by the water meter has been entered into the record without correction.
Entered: 824405.6 gal
